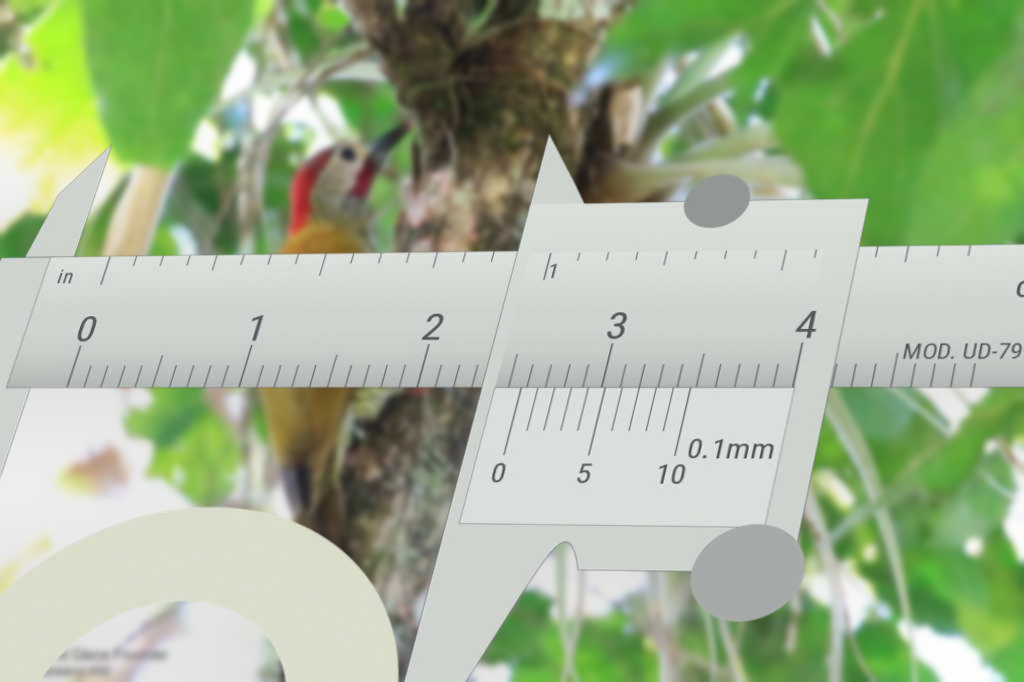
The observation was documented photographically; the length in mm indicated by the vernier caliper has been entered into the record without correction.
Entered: 25.7 mm
